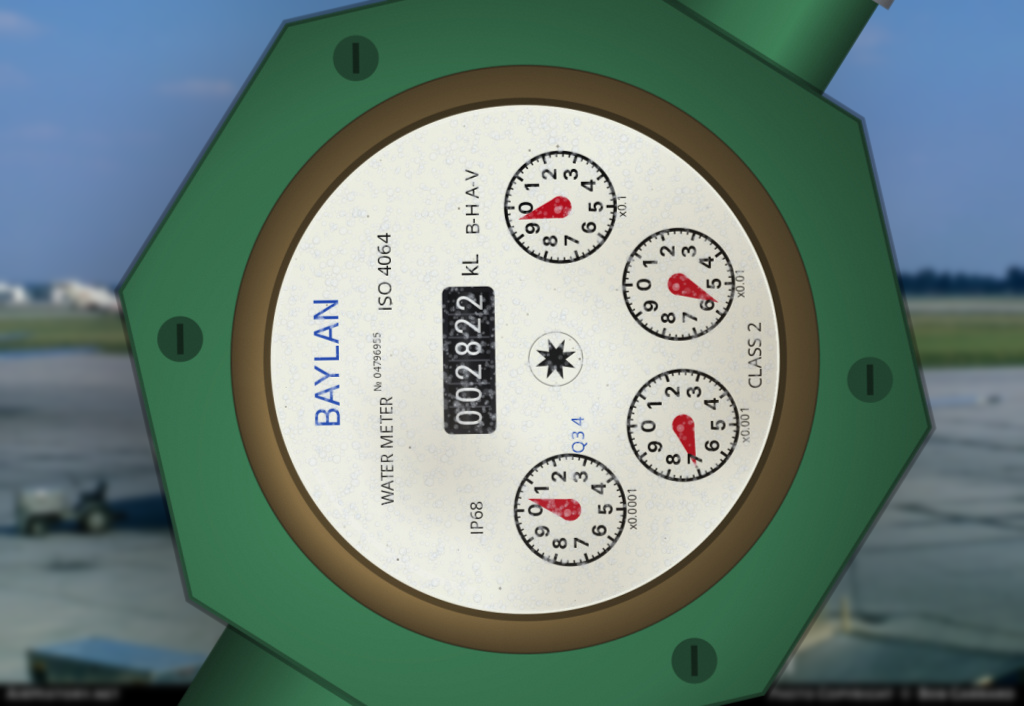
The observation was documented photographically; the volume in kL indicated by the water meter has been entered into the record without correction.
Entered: 2821.9570 kL
